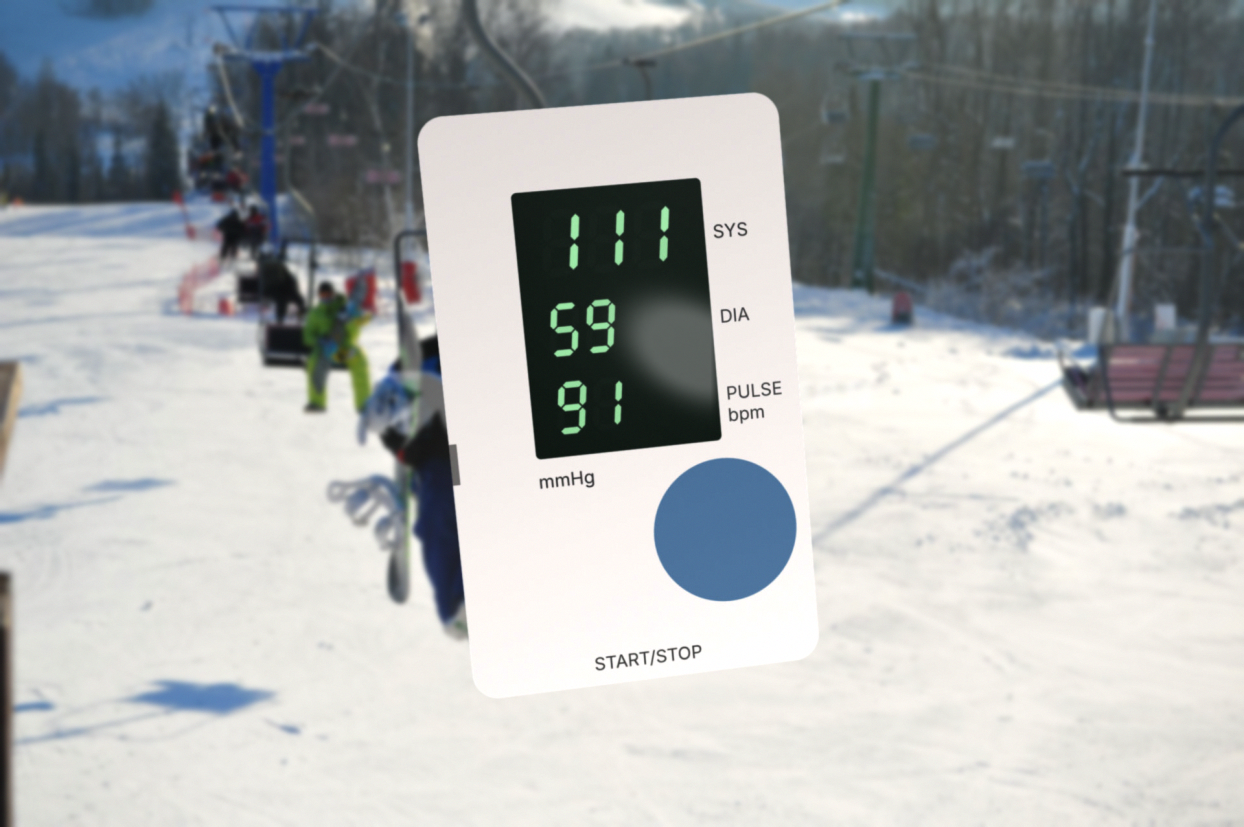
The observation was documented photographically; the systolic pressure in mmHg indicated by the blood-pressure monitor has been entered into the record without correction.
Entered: 111 mmHg
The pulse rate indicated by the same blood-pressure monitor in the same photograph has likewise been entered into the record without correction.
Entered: 91 bpm
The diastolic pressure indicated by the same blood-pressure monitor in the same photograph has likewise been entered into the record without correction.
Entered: 59 mmHg
